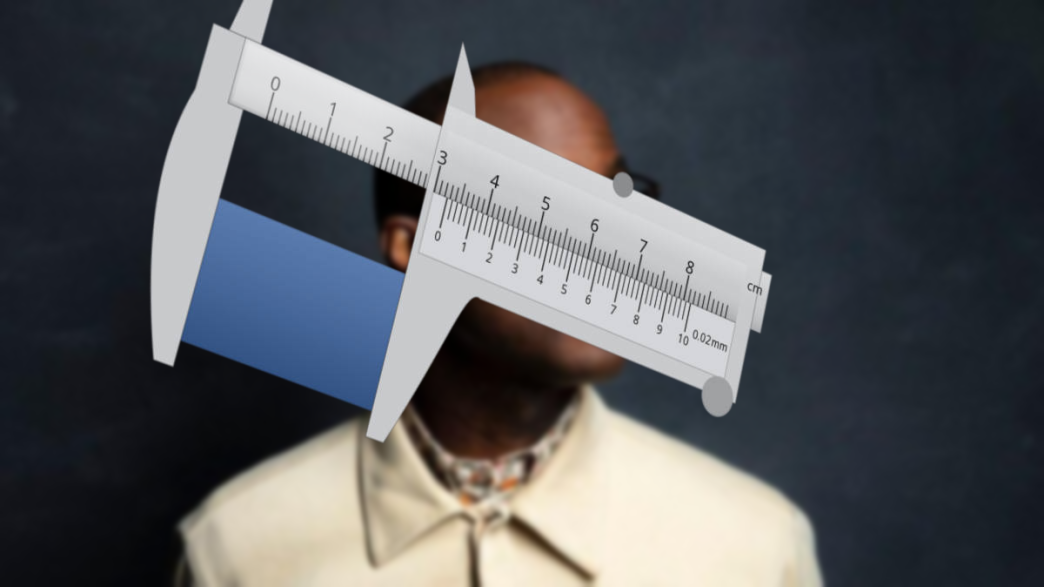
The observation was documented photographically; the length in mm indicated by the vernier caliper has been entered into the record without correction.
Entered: 32.5 mm
